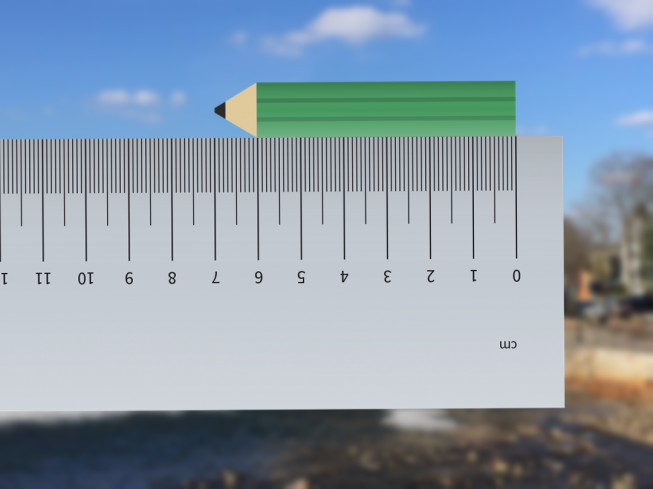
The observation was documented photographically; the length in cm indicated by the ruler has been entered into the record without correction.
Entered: 7 cm
